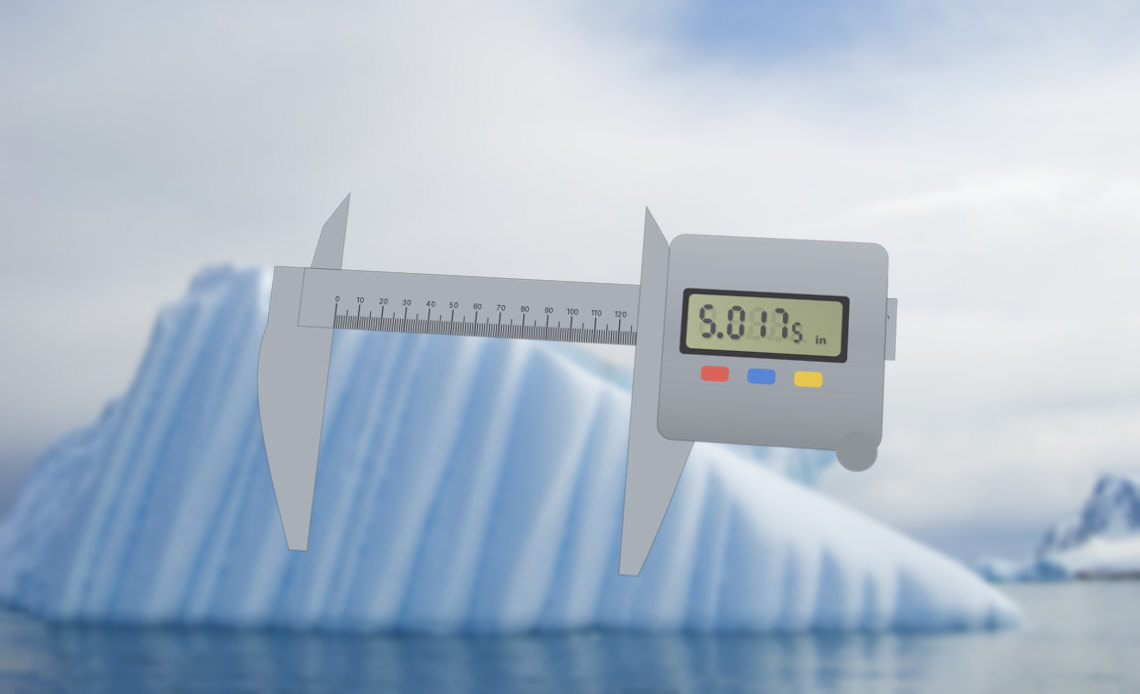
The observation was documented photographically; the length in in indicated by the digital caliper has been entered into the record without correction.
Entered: 5.0175 in
